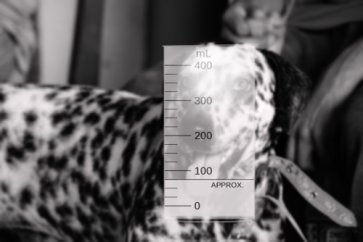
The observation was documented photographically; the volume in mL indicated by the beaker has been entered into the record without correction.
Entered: 75 mL
